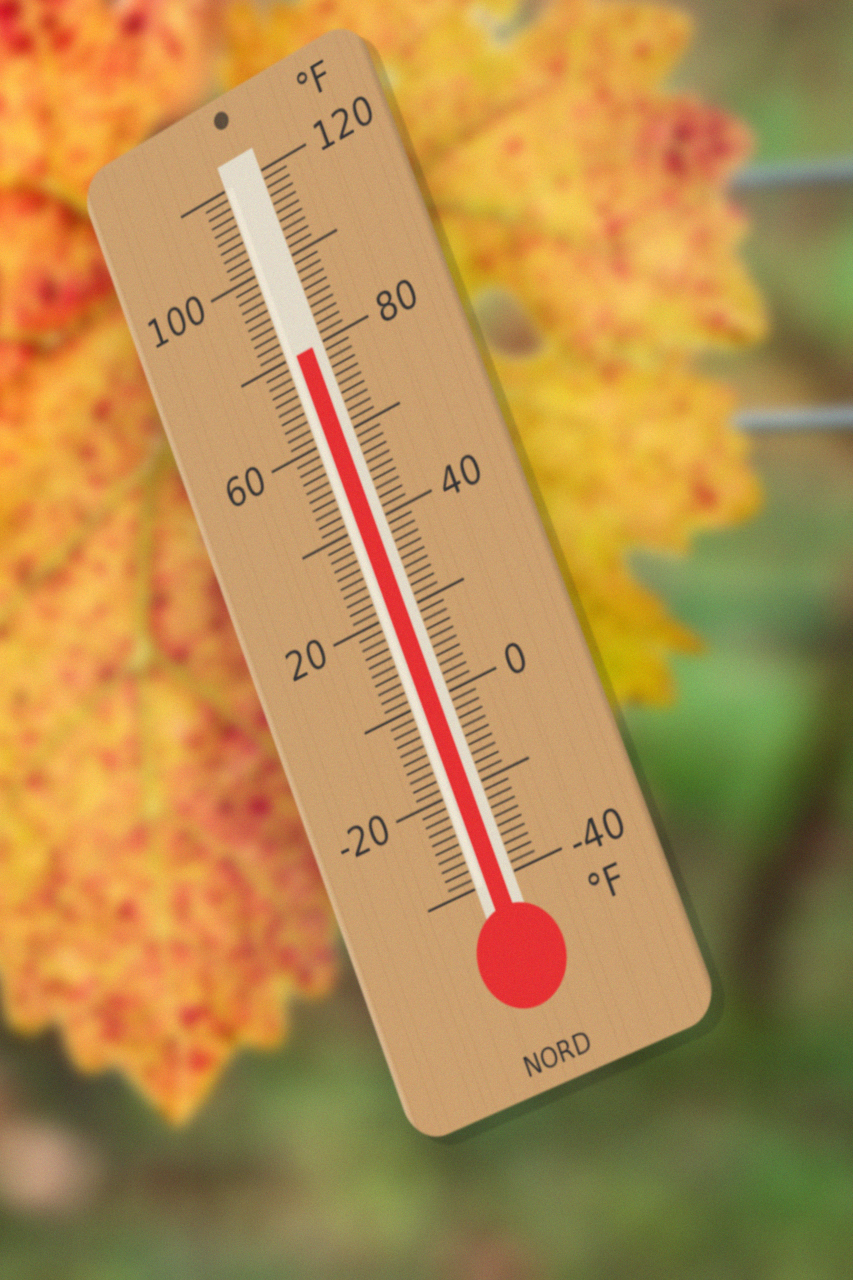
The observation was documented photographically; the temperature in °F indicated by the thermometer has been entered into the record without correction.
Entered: 80 °F
